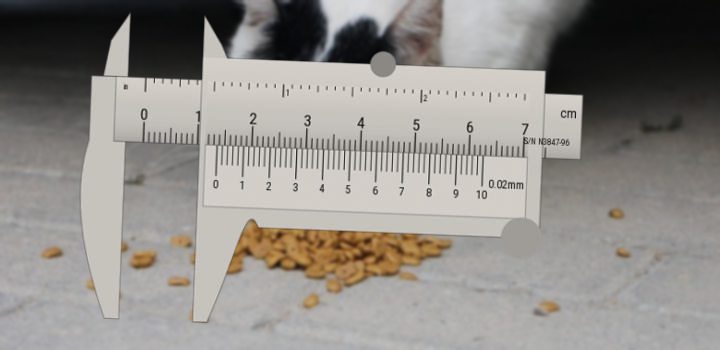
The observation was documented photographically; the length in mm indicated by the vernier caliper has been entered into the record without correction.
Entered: 13.6 mm
